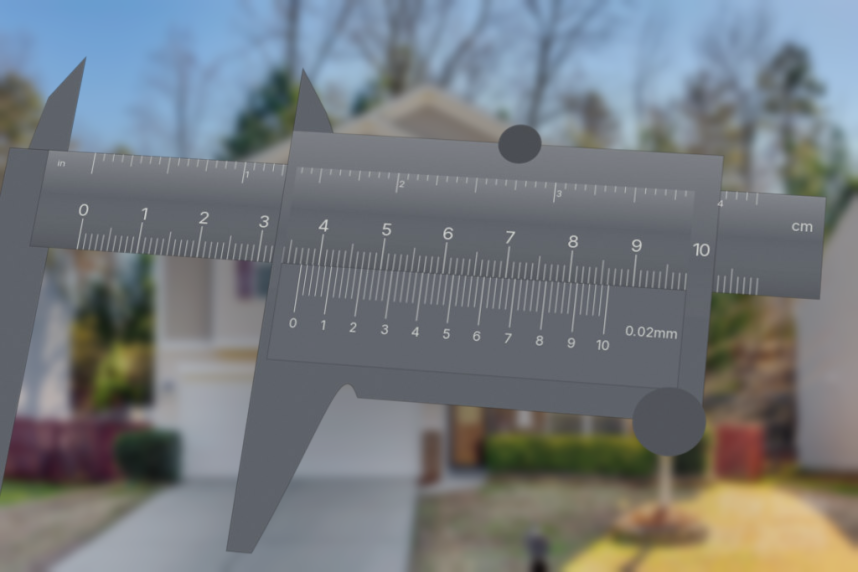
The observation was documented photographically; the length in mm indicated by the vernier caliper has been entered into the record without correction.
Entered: 37.2 mm
